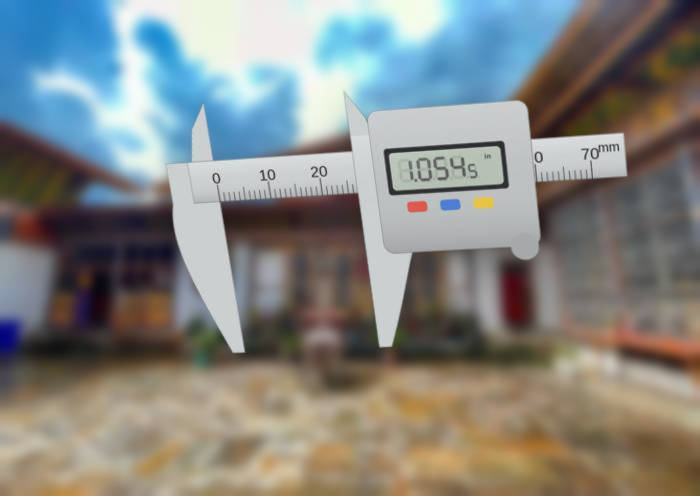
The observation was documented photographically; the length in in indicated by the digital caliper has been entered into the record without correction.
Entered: 1.0545 in
